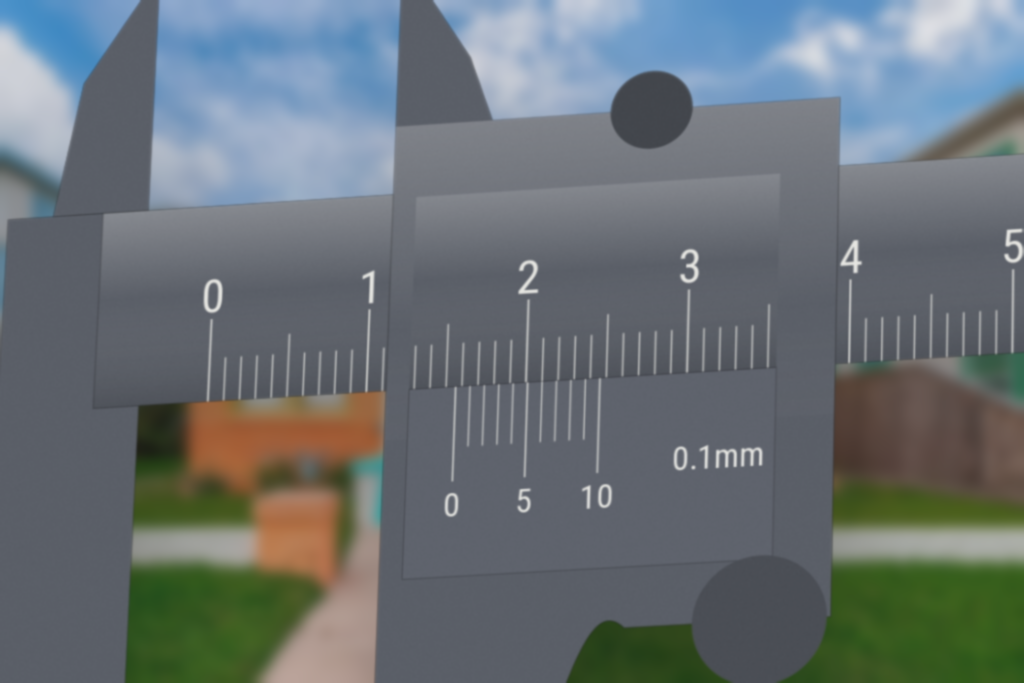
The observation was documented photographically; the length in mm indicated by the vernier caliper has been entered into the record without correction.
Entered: 15.6 mm
